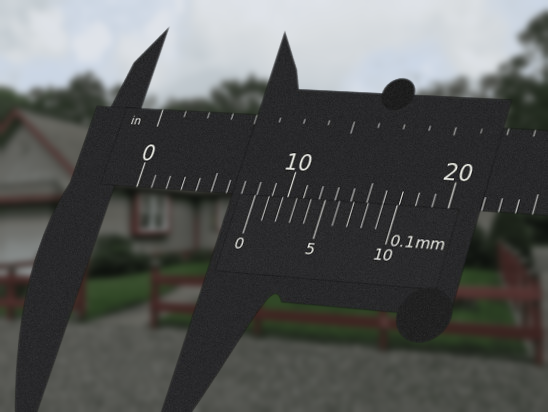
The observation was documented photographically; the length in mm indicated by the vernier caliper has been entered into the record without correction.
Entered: 7.9 mm
